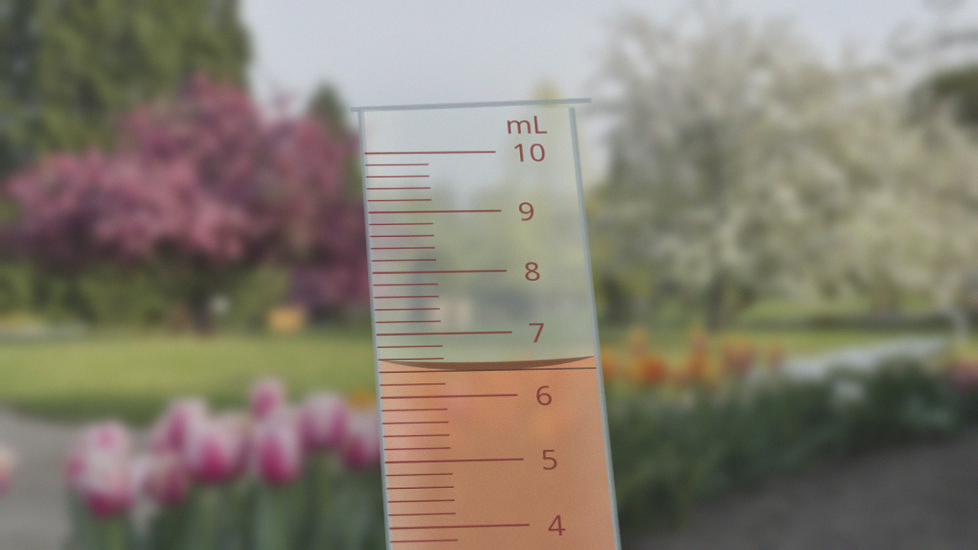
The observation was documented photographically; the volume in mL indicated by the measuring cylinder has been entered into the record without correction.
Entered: 6.4 mL
